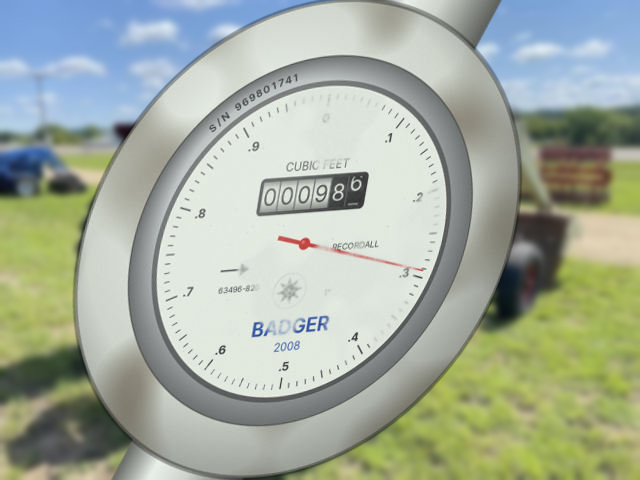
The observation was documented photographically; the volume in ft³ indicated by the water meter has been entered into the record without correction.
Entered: 986.29 ft³
